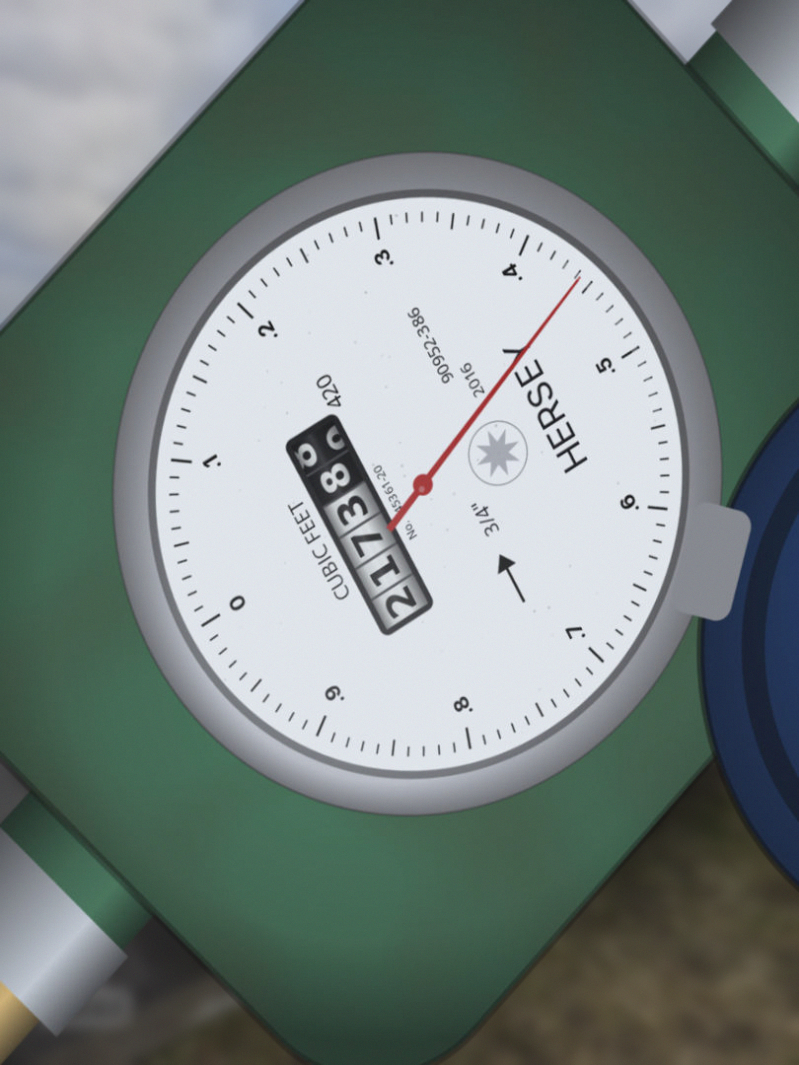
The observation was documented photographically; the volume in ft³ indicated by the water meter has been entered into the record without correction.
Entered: 217388.44 ft³
